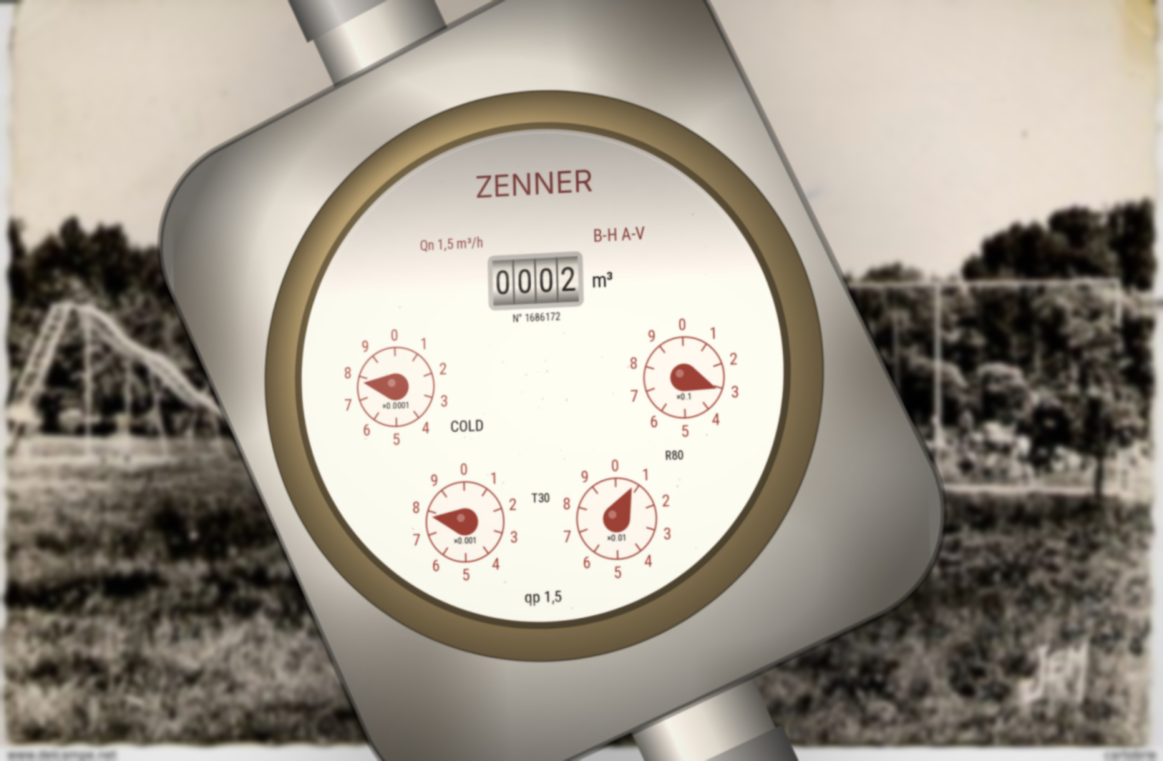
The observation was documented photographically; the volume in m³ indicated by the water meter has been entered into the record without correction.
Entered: 2.3077 m³
